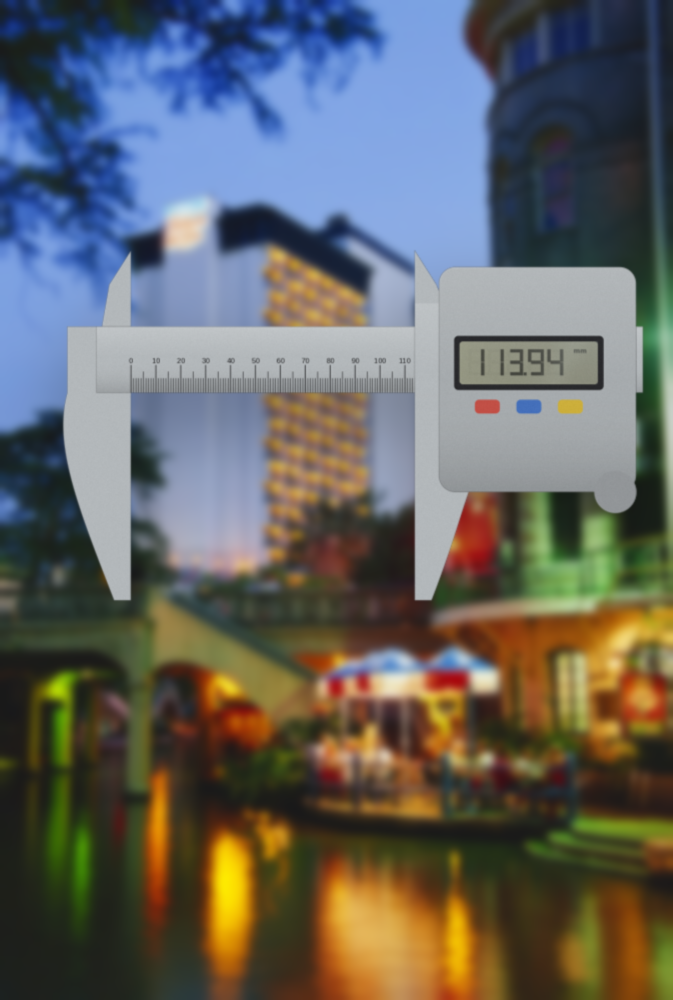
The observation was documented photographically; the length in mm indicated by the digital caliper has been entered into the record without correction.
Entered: 113.94 mm
